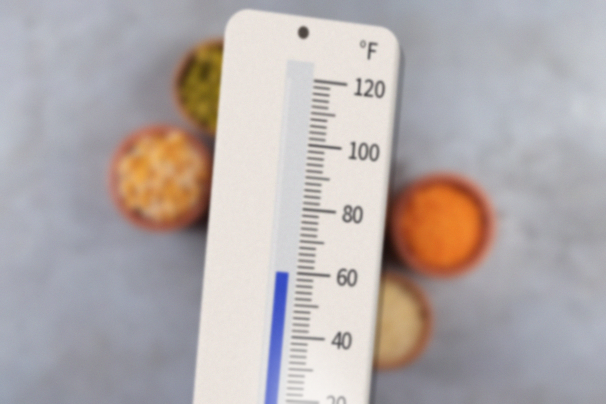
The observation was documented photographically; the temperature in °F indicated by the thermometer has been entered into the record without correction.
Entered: 60 °F
